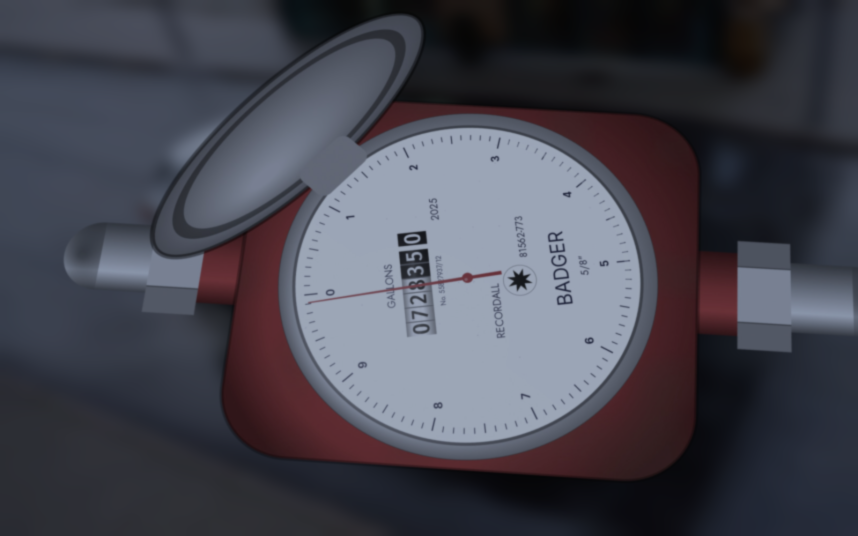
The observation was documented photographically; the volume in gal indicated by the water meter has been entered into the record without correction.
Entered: 728349.9 gal
